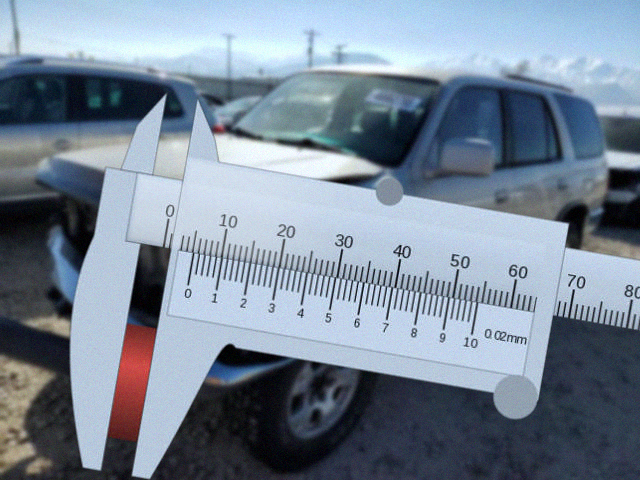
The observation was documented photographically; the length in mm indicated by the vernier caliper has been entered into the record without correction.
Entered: 5.2 mm
